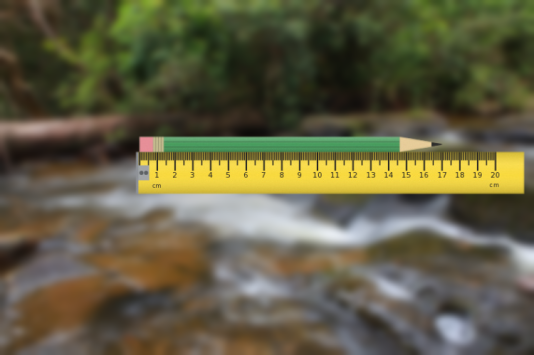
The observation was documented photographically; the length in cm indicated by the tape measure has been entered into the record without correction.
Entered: 17 cm
